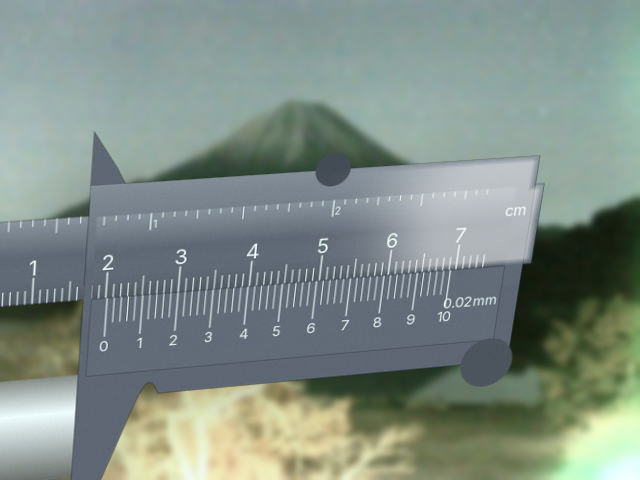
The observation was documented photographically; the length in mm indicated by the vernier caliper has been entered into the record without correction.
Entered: 20.2 mm
